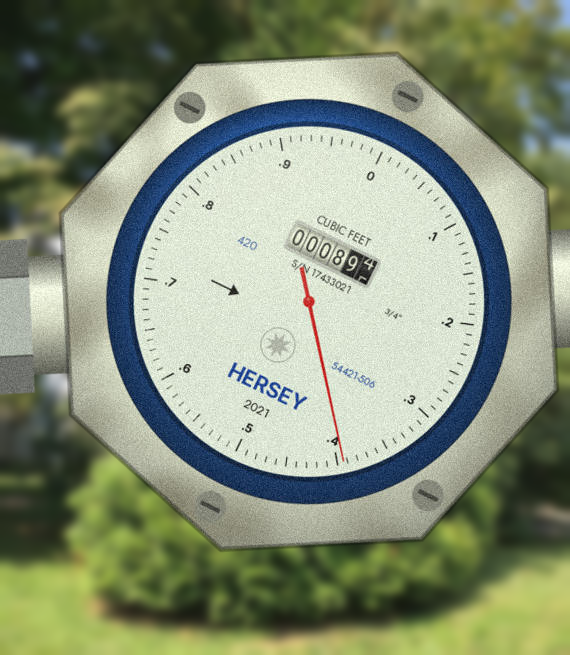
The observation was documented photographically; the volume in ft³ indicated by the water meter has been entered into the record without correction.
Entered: 894.39 ft³
